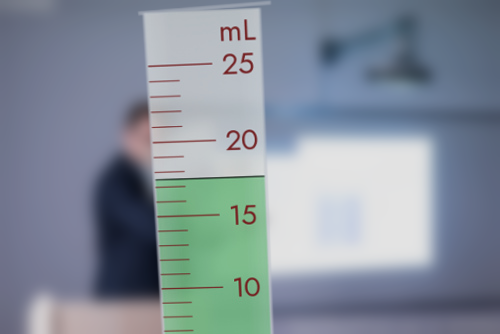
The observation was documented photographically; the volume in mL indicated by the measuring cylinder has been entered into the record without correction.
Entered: 17.5 mL
